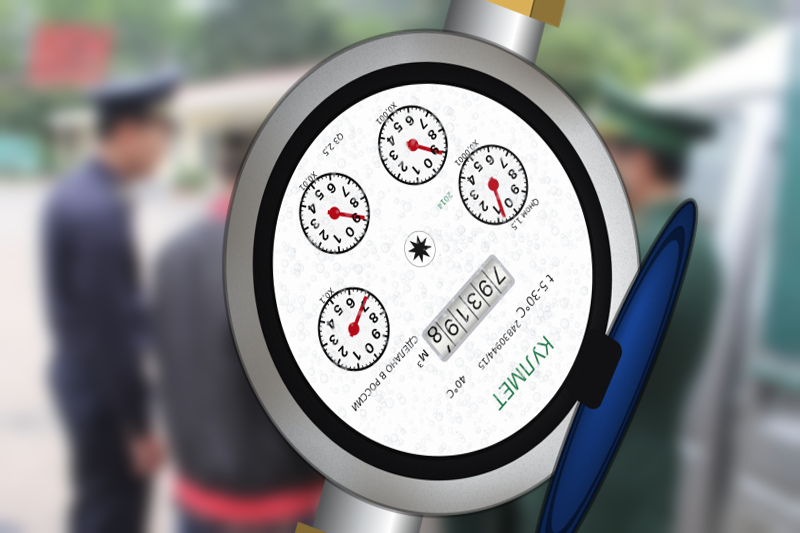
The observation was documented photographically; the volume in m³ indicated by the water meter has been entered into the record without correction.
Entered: 793197.6890 m³
